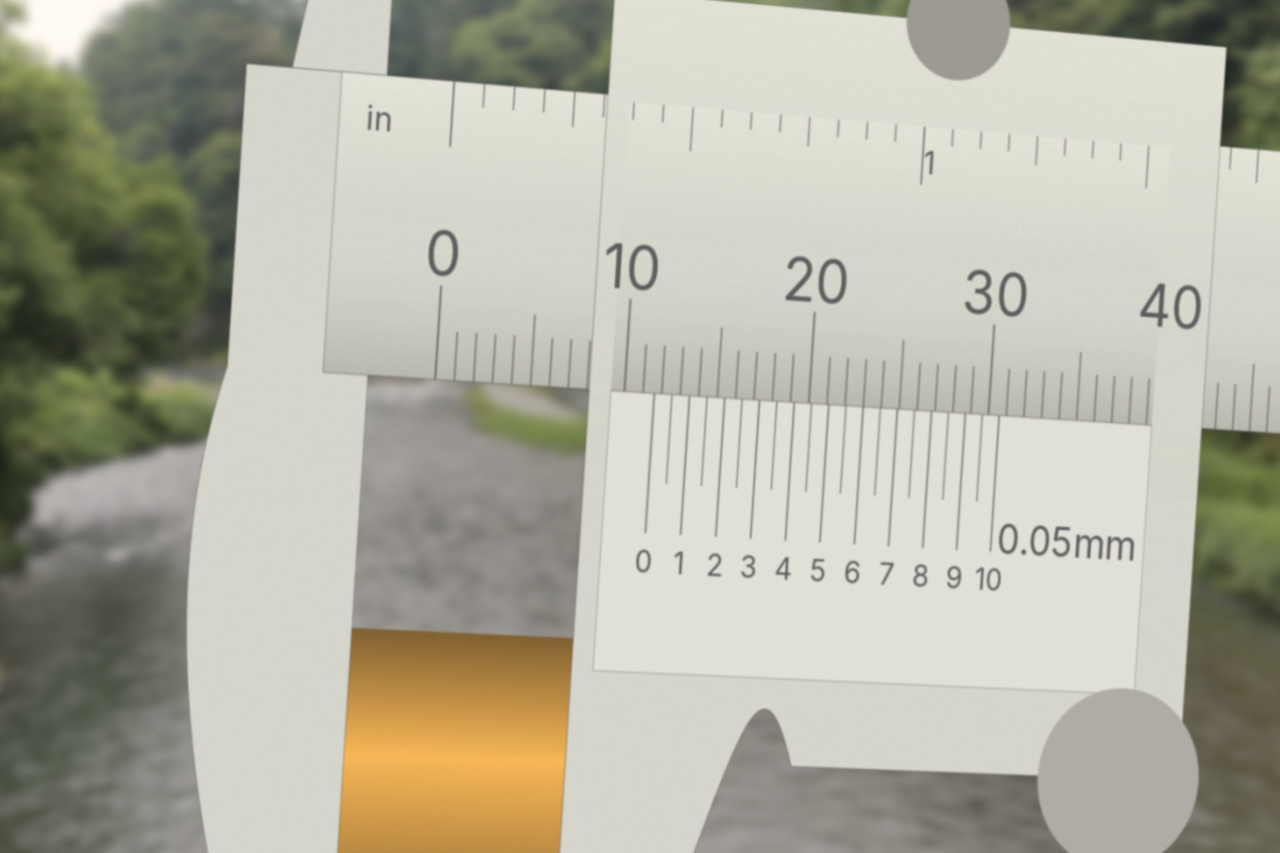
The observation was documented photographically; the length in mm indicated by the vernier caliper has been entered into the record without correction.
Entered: 11.6 mm
